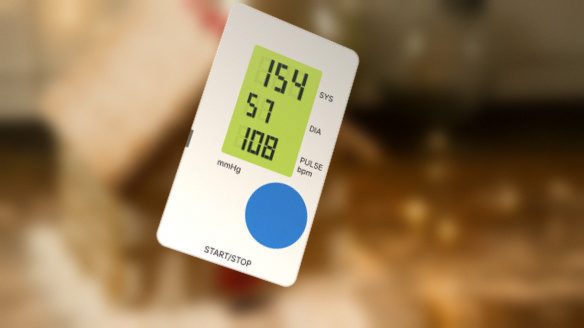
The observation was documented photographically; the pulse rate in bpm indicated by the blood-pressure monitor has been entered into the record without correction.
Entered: 108 bpm
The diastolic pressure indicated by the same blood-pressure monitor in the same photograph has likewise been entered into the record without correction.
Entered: 57 mmHg
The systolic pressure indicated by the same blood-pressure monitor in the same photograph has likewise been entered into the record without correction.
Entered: 154 mmHg
